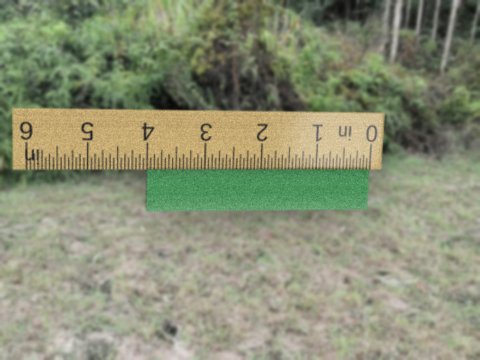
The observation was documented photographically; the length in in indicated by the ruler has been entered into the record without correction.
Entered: 4 in
